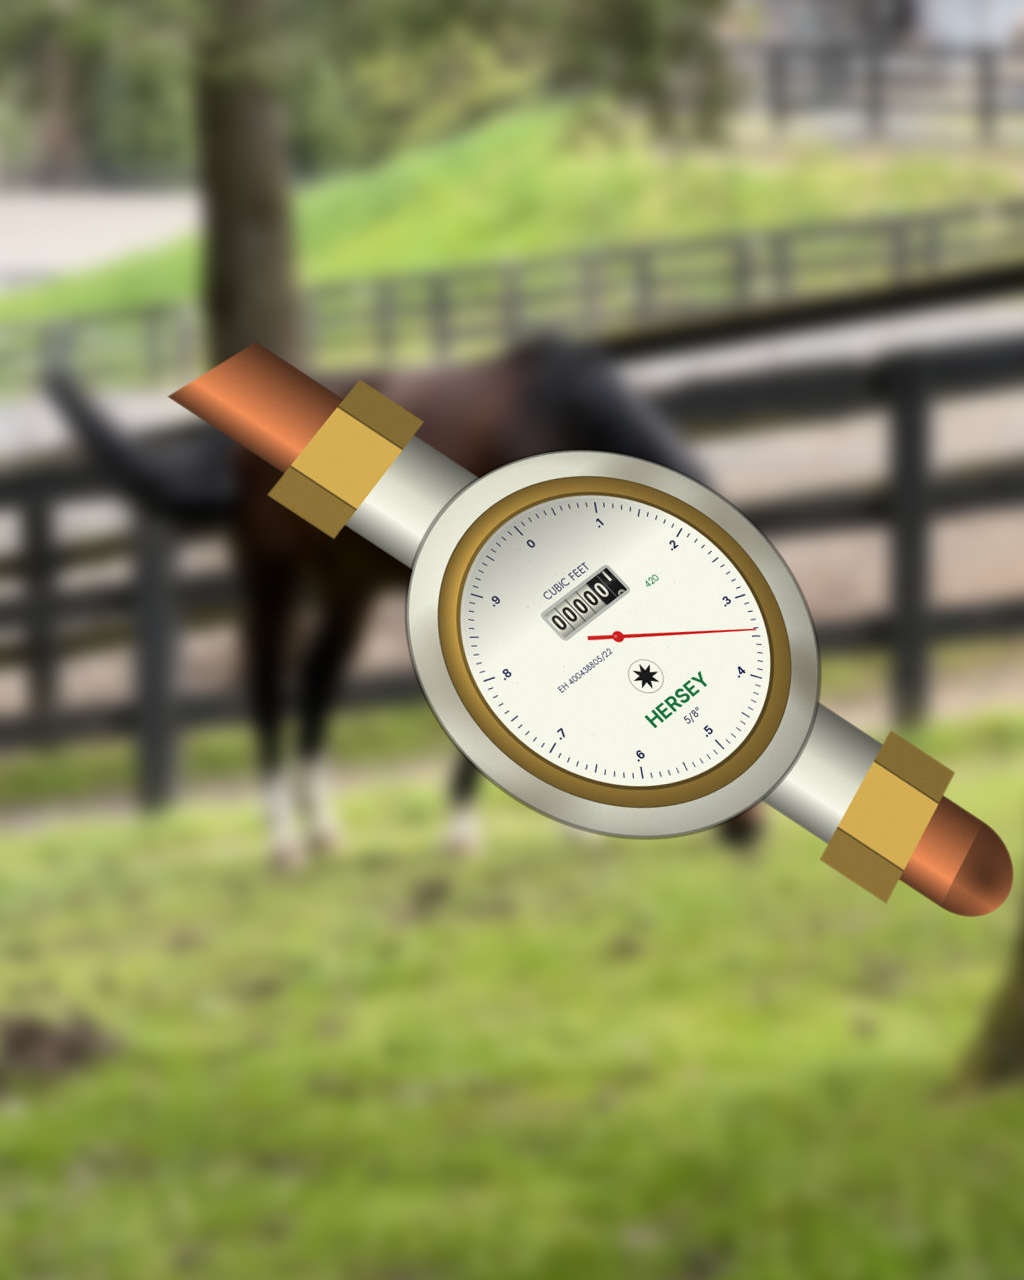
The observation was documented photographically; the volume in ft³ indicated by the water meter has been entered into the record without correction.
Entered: 1.34 ft³
